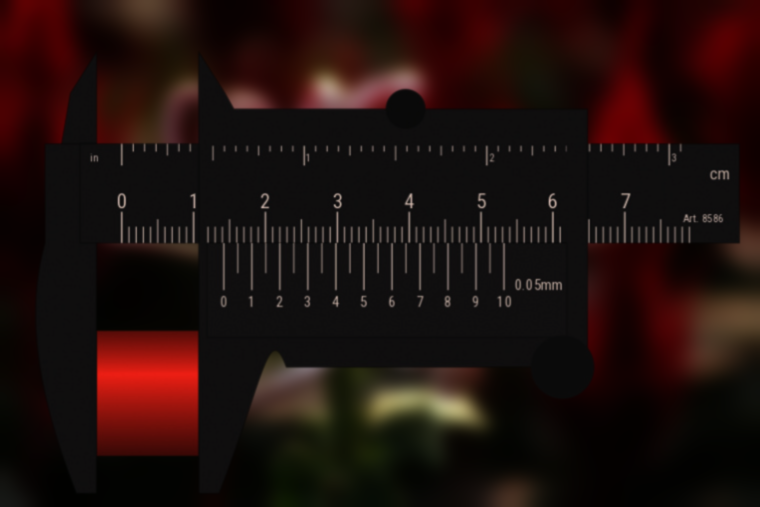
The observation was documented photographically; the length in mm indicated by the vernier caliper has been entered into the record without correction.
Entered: 14.2 mm
